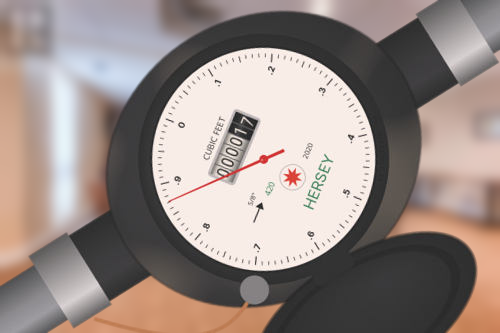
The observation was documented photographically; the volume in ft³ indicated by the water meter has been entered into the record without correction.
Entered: 16.87 ft³
